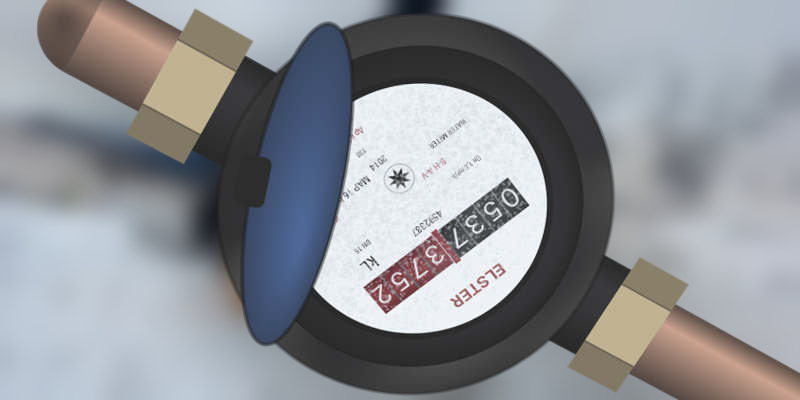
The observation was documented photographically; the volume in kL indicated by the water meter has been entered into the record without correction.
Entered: 537.3752 kL
